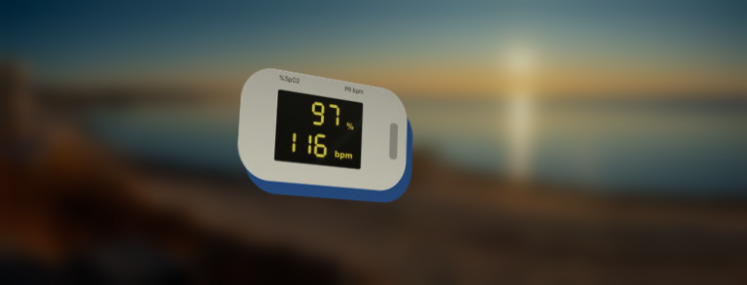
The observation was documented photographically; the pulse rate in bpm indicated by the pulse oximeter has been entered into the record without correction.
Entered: 116 bpm
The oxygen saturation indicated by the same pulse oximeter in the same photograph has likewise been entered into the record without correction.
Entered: 97 %
